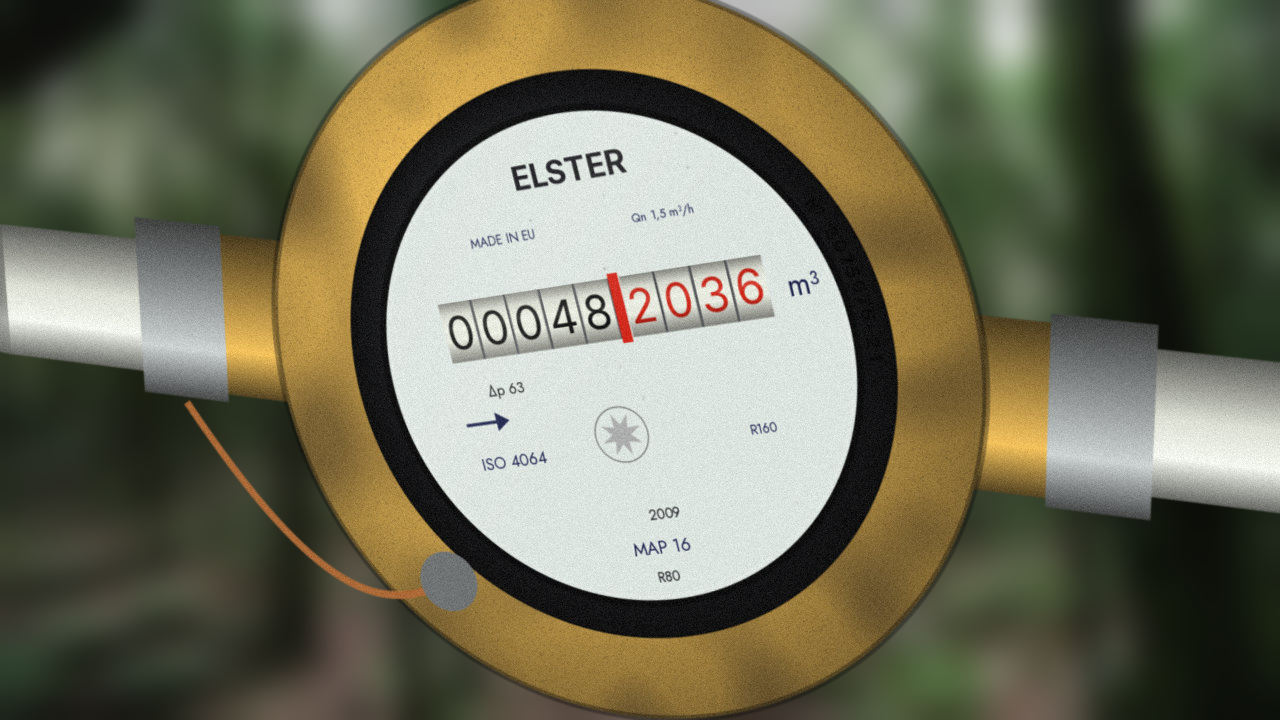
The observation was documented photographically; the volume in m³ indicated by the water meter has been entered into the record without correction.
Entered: 48.2036 m³
